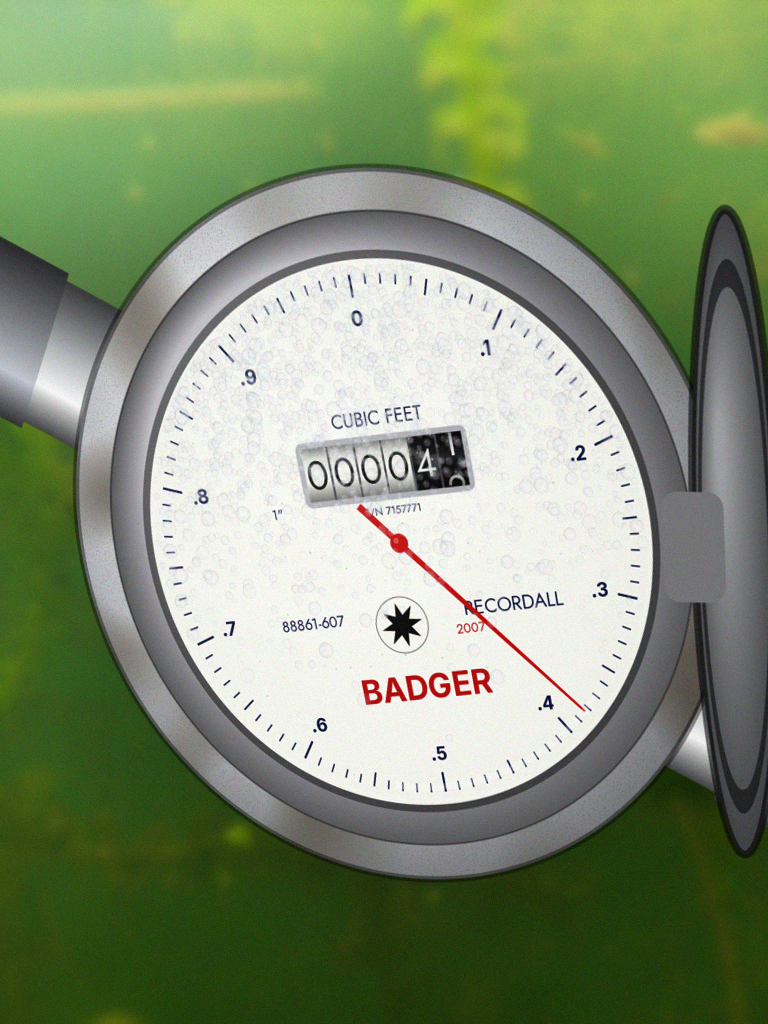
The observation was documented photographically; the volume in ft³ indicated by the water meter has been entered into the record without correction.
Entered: 41.38 ft³
